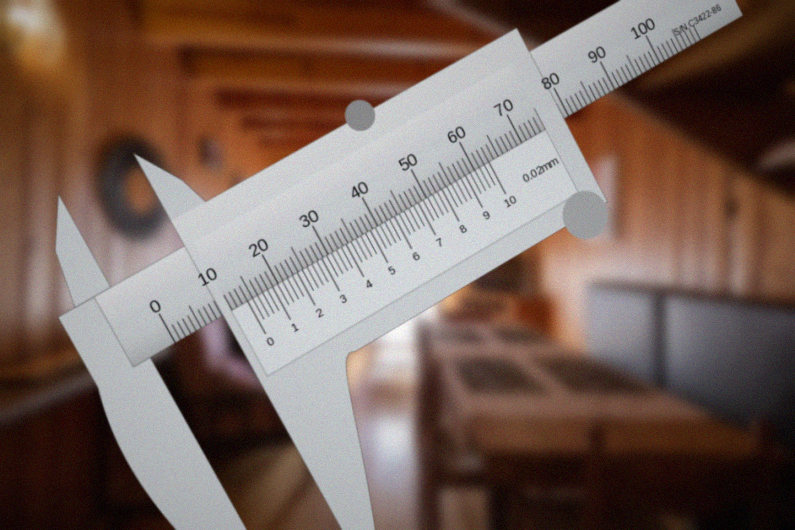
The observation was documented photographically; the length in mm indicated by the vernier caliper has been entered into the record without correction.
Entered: 14.0 mm
